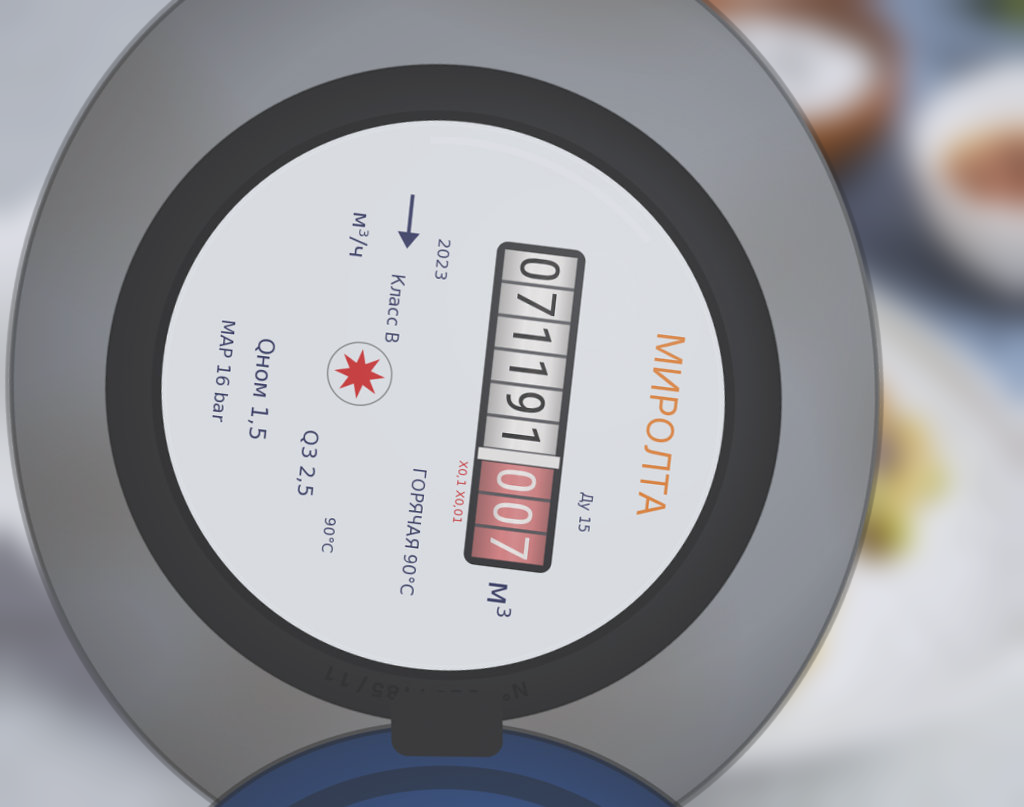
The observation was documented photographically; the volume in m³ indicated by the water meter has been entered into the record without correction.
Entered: 71191.007 m³
